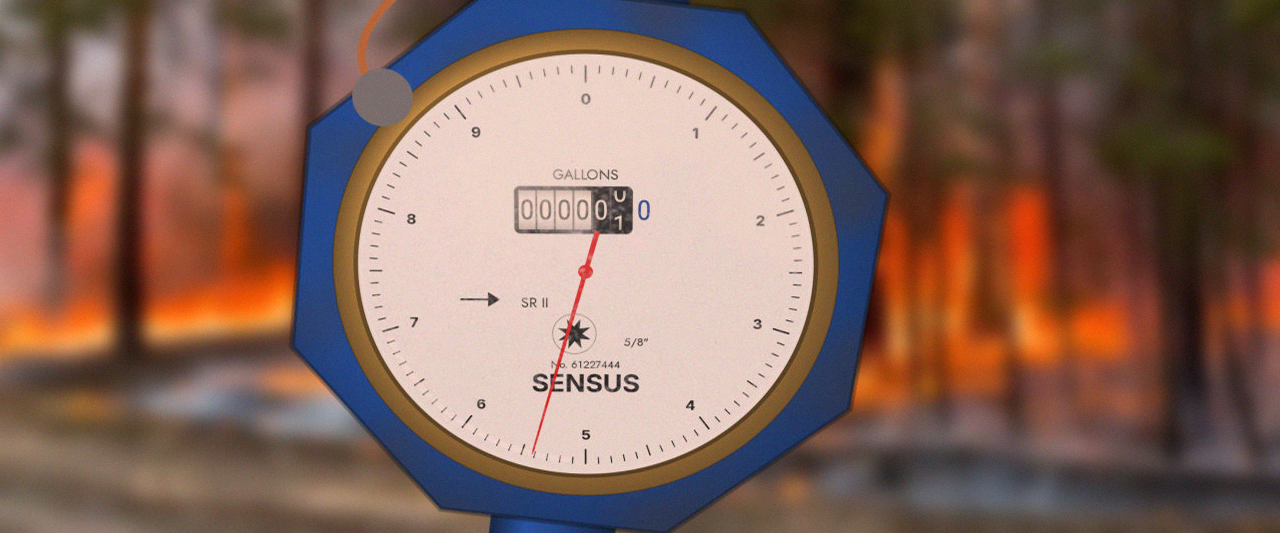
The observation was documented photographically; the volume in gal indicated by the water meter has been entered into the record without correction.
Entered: 5.4 gal
